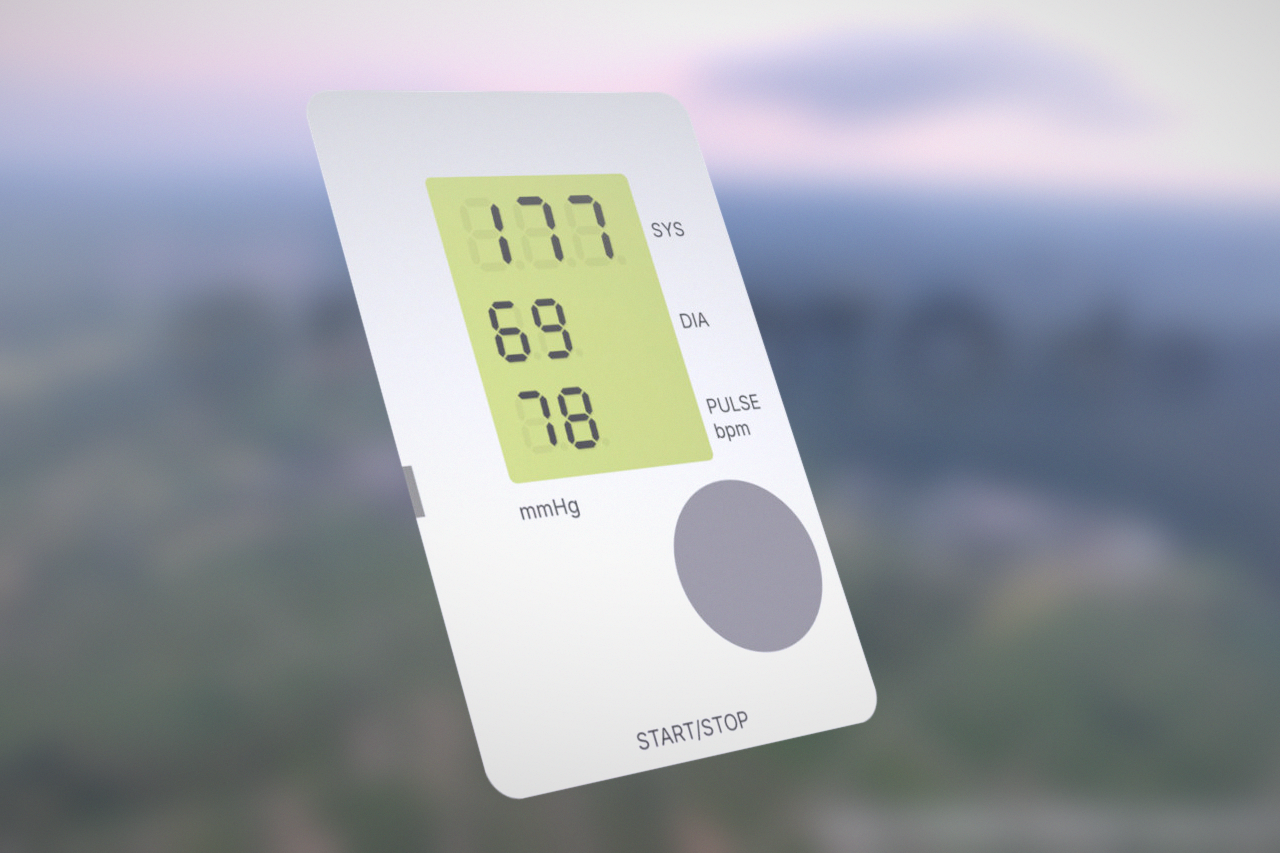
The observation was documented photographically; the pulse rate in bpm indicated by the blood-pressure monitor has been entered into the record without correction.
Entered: 78 bpm
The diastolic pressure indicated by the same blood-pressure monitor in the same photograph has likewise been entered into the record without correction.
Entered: 69 mmHg
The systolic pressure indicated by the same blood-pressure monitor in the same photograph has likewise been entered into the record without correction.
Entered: 177 mmHg
